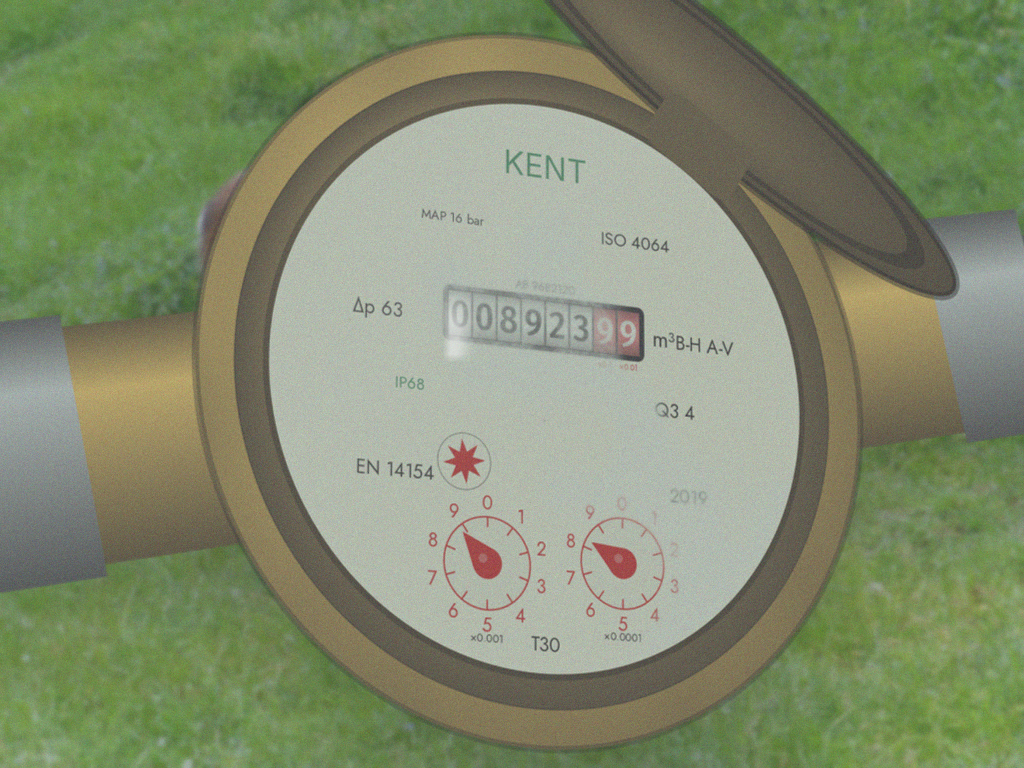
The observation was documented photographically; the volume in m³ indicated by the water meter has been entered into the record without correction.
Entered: 8923.9988 m³
